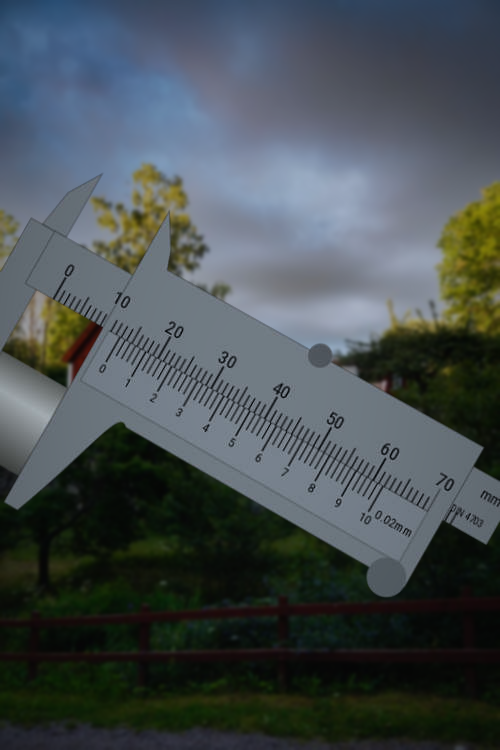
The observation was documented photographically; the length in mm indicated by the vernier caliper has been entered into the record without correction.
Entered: 12.8 mm
